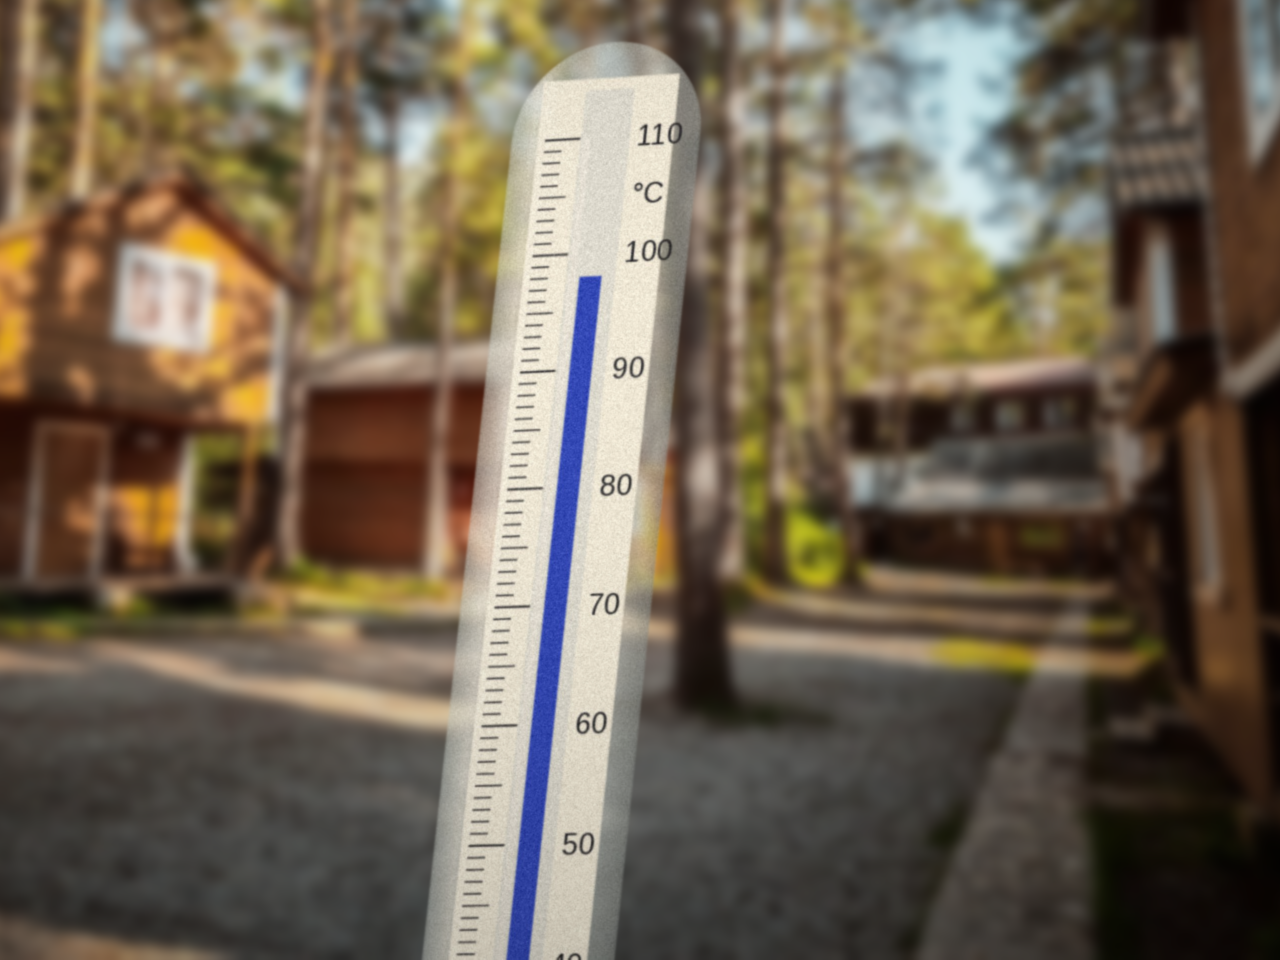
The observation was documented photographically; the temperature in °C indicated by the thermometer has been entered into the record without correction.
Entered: 98 °C
